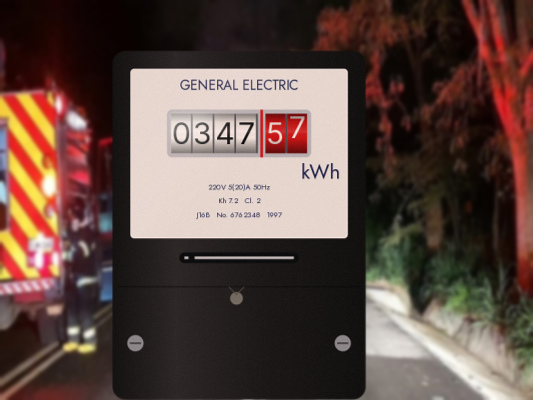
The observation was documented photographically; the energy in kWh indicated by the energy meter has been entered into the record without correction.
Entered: 347.57 kWh
